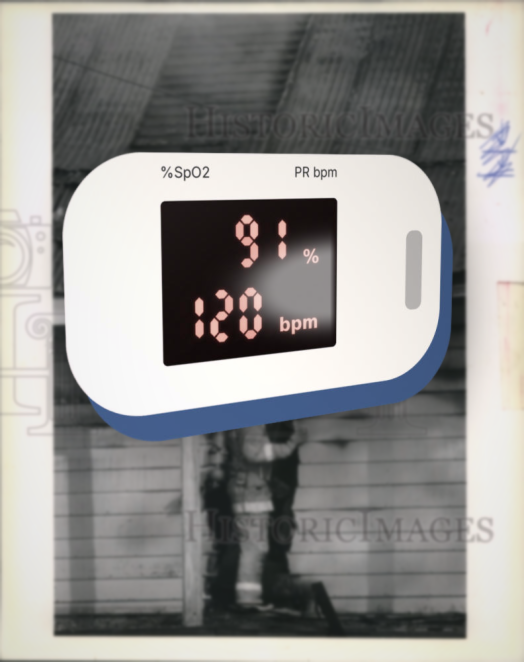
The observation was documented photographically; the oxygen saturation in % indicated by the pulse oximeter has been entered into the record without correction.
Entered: 91 %
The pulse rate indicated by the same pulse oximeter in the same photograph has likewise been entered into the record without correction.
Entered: 120 bpm
